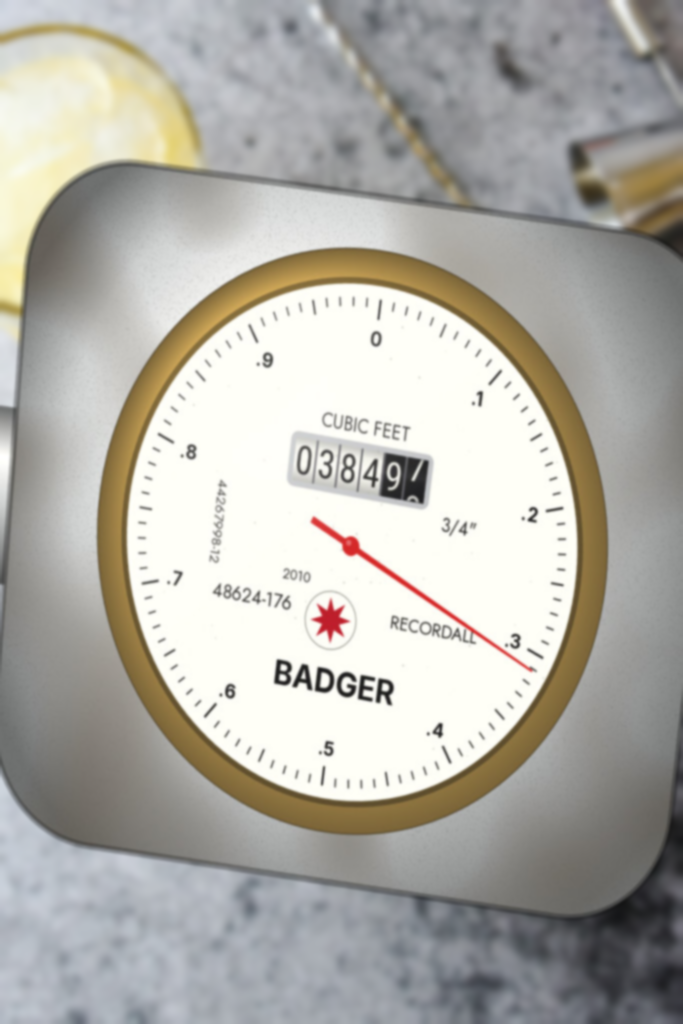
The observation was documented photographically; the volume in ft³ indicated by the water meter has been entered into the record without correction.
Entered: 38497.31 ft³
